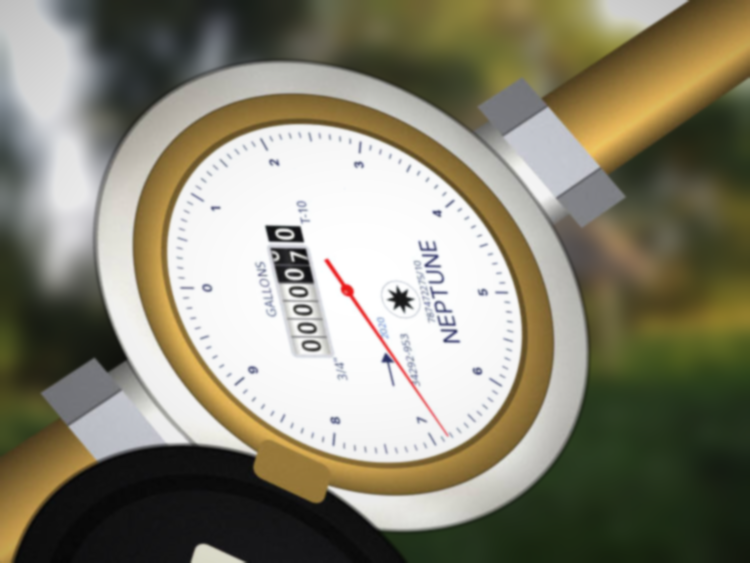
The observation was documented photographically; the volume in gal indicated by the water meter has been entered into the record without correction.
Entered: 66.8 gal
